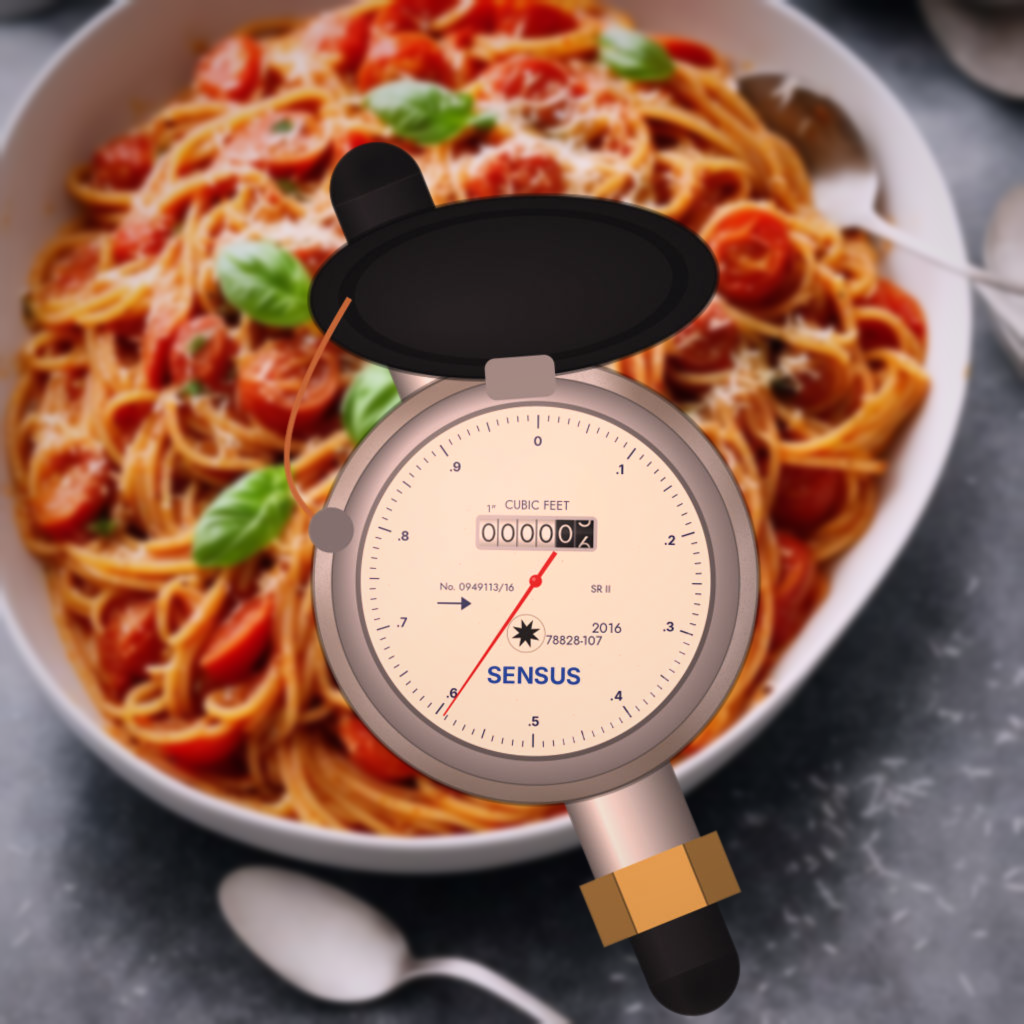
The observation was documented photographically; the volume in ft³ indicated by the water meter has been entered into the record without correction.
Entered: 5.59 ft³
